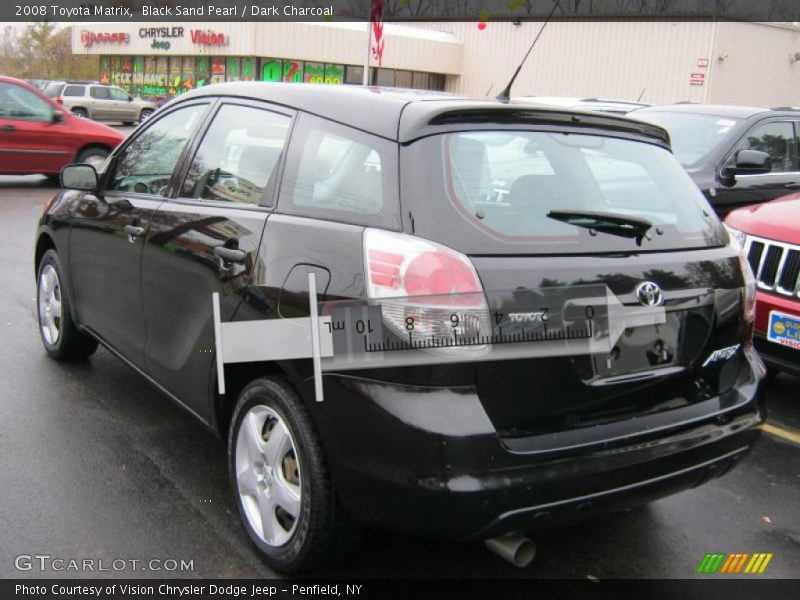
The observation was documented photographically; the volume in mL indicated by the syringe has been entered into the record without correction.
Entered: 9.2 mL
